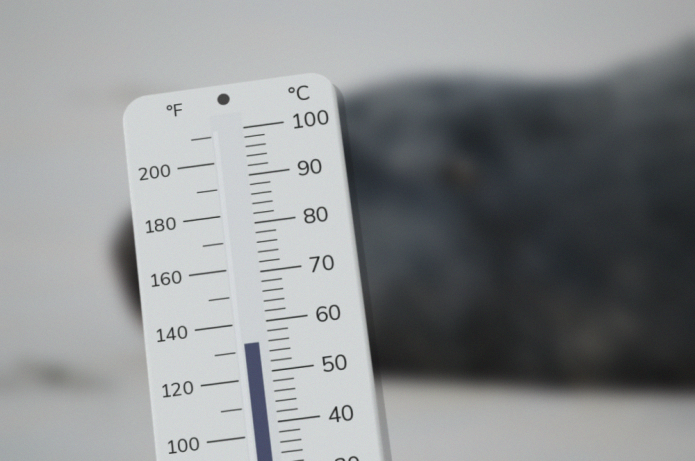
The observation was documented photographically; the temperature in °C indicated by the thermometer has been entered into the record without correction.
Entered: 56 °C
